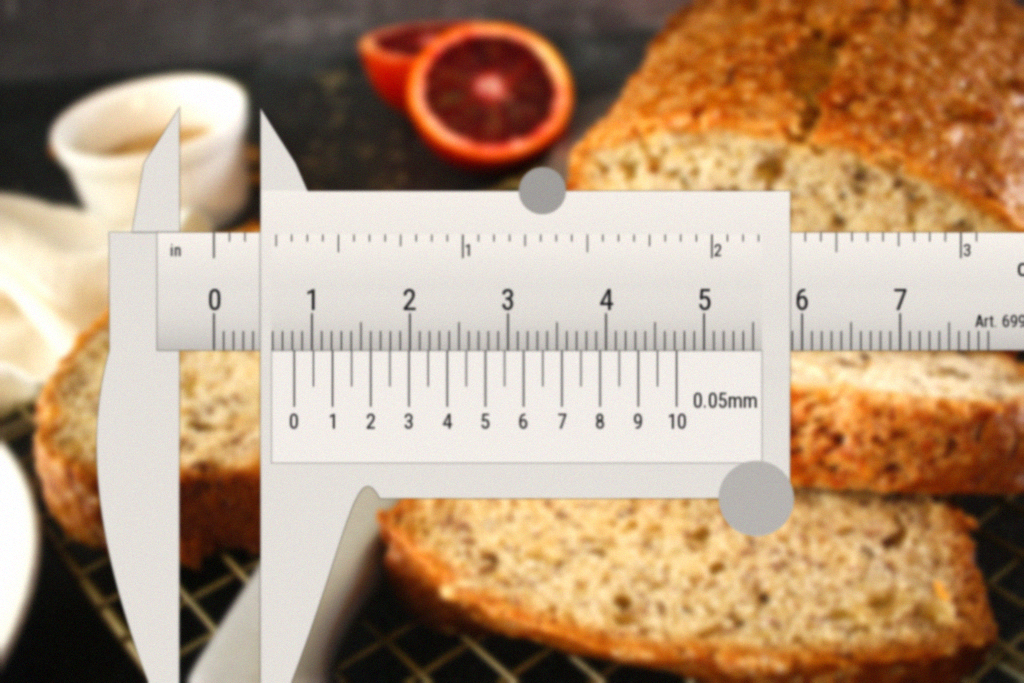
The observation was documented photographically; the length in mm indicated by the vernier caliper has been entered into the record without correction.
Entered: 8.2 mm
